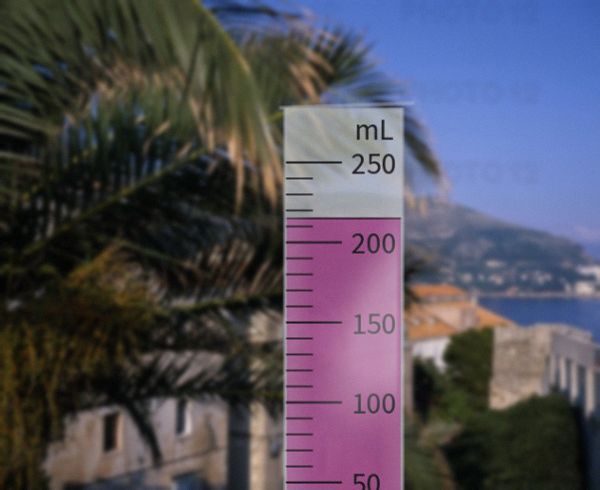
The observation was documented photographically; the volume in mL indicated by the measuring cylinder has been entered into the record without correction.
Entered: 215 mL
